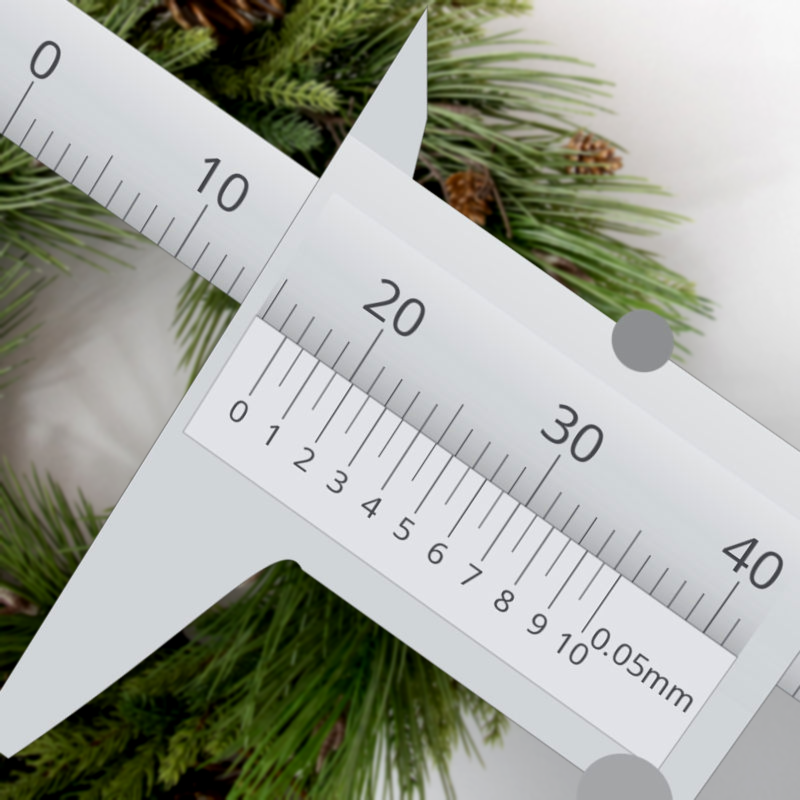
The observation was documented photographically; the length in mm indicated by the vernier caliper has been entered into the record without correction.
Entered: 16.4 mm
